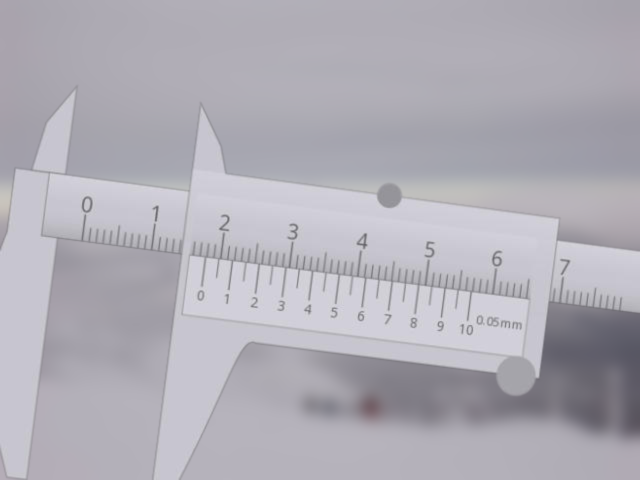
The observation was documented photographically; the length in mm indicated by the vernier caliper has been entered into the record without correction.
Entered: 17.8 mm
